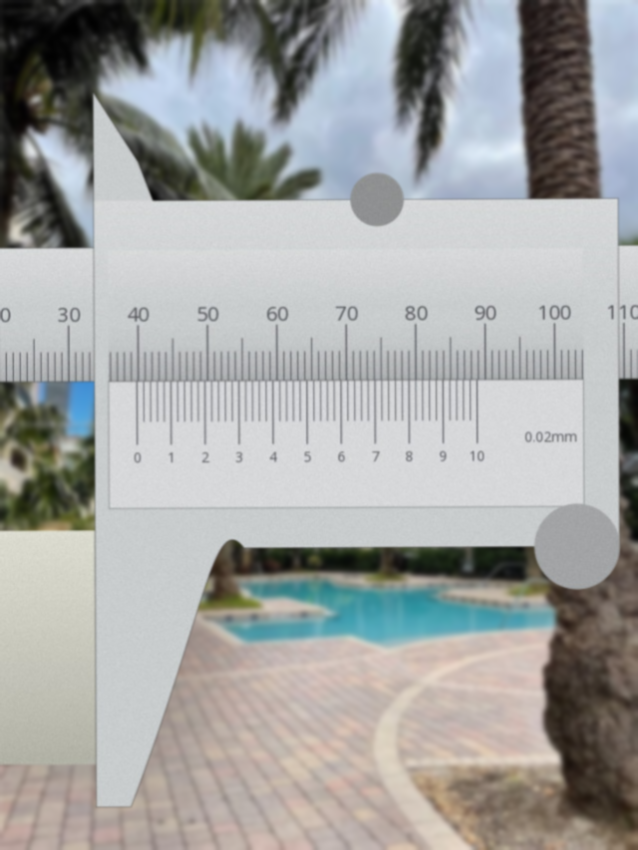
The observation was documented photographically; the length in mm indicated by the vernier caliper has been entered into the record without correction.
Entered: 39.8 mm
